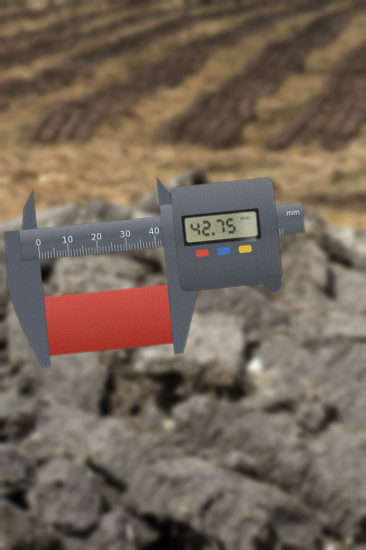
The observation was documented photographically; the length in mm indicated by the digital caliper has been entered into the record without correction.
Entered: 42.75 mm
